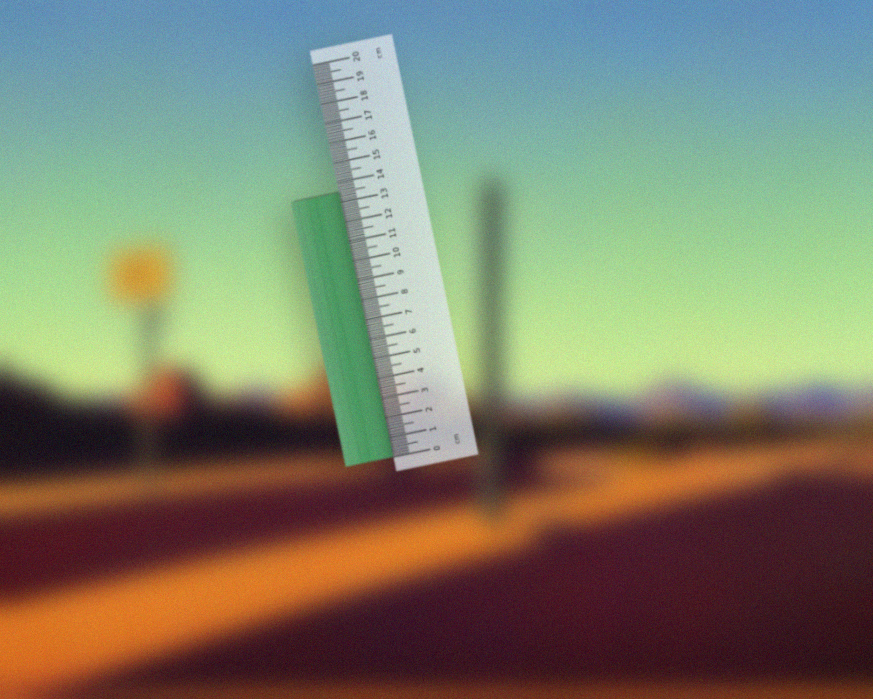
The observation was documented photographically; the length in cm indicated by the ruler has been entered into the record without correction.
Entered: 13.5 cm
